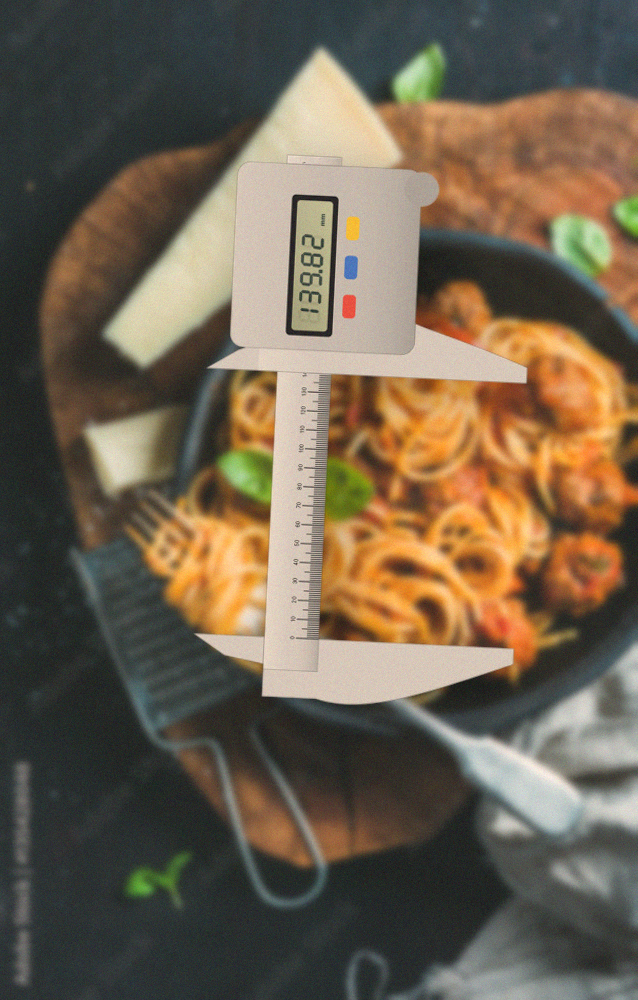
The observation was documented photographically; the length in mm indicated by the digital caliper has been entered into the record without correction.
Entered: 139.82 mm
